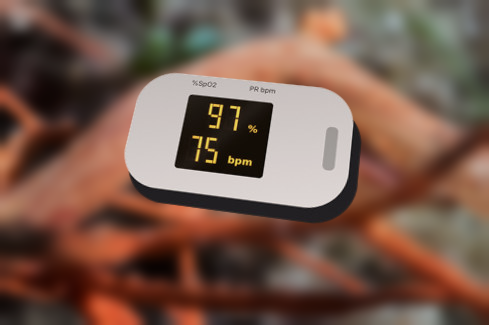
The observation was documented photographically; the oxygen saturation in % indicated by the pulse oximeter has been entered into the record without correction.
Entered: 97 %
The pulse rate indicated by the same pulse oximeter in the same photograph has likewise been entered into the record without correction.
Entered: 75 bpm
